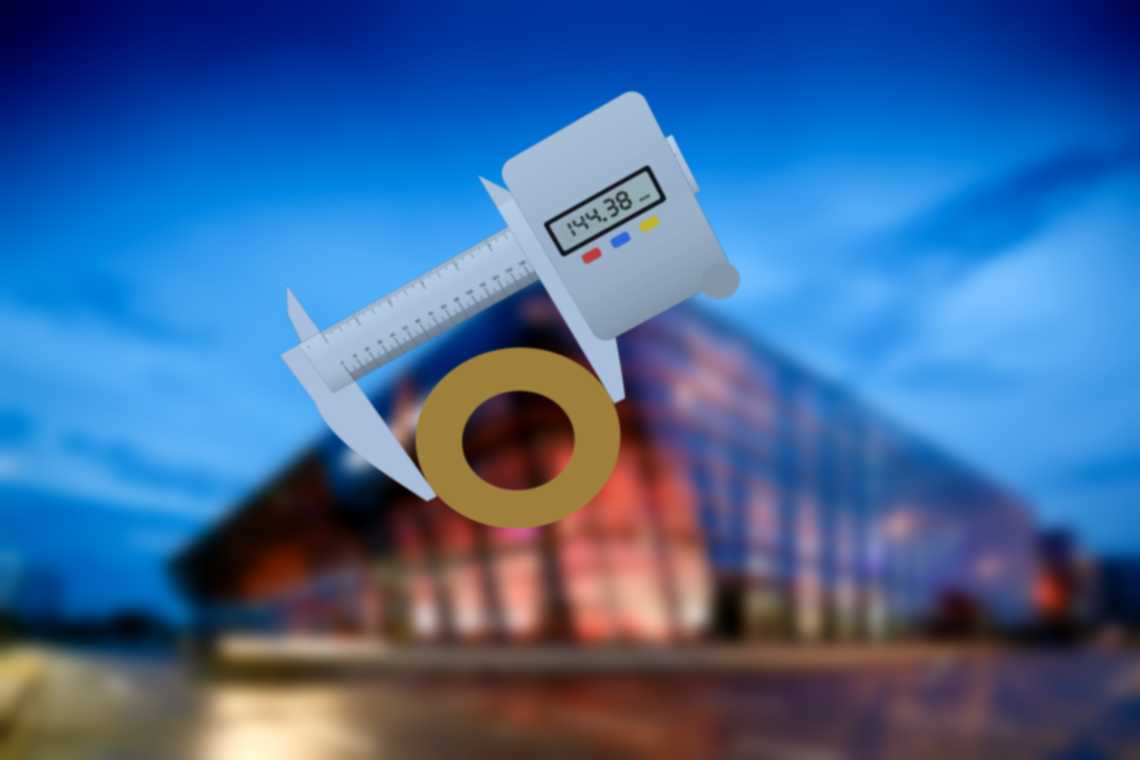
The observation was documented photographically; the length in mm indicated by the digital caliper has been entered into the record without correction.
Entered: 144.38 mm
